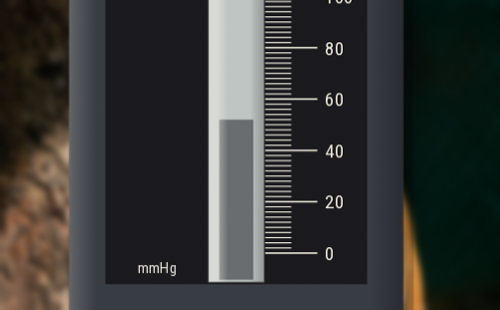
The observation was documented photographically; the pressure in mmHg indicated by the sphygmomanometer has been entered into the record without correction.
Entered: 52 mmHg
